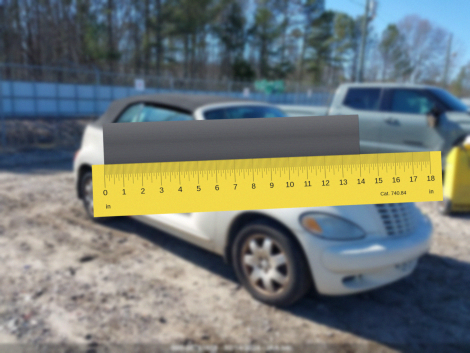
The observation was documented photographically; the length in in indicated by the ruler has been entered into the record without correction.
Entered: 14 in
